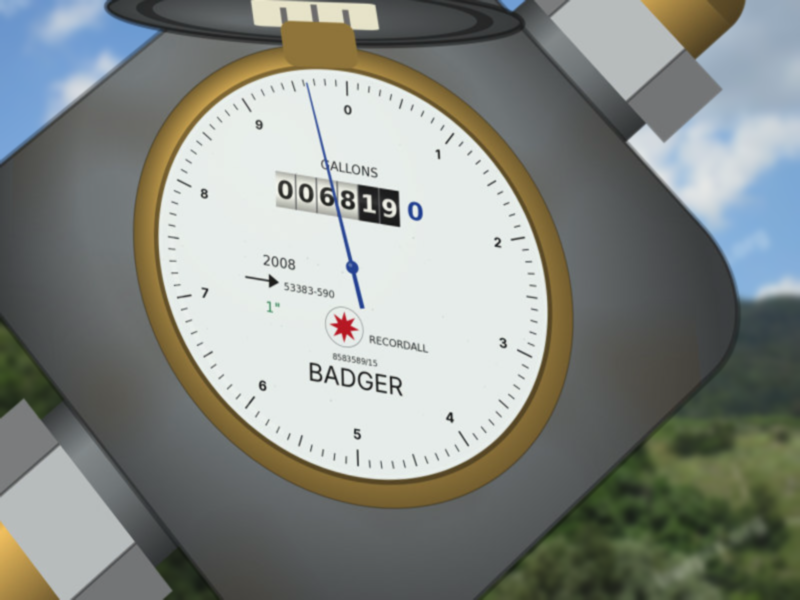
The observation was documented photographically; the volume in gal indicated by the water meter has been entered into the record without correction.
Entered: 68189.6 gal
